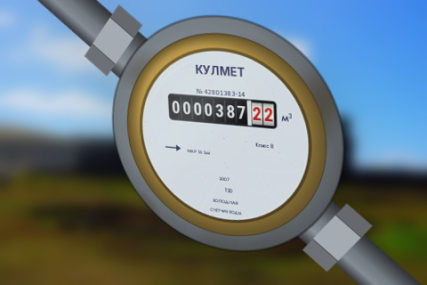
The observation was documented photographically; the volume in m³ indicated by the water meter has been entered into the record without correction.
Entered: 387.22 m³
